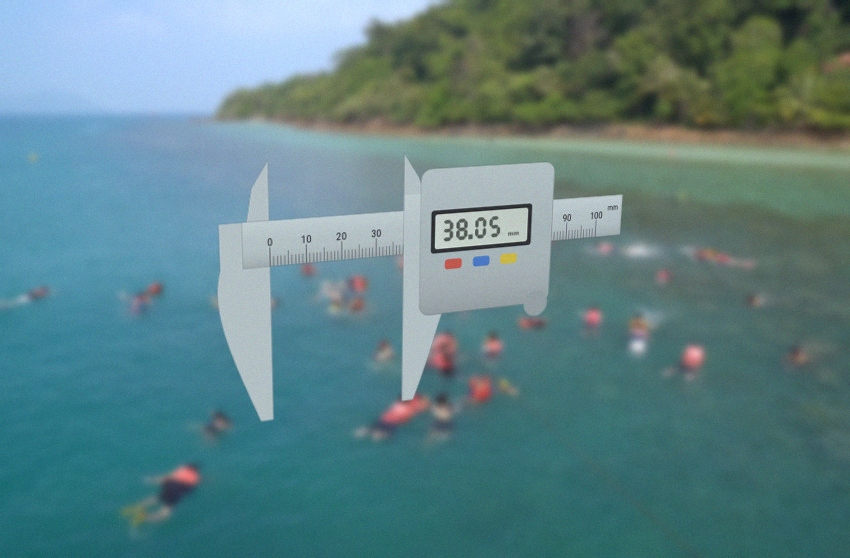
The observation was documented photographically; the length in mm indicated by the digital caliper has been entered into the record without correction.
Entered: 38.05 mm
